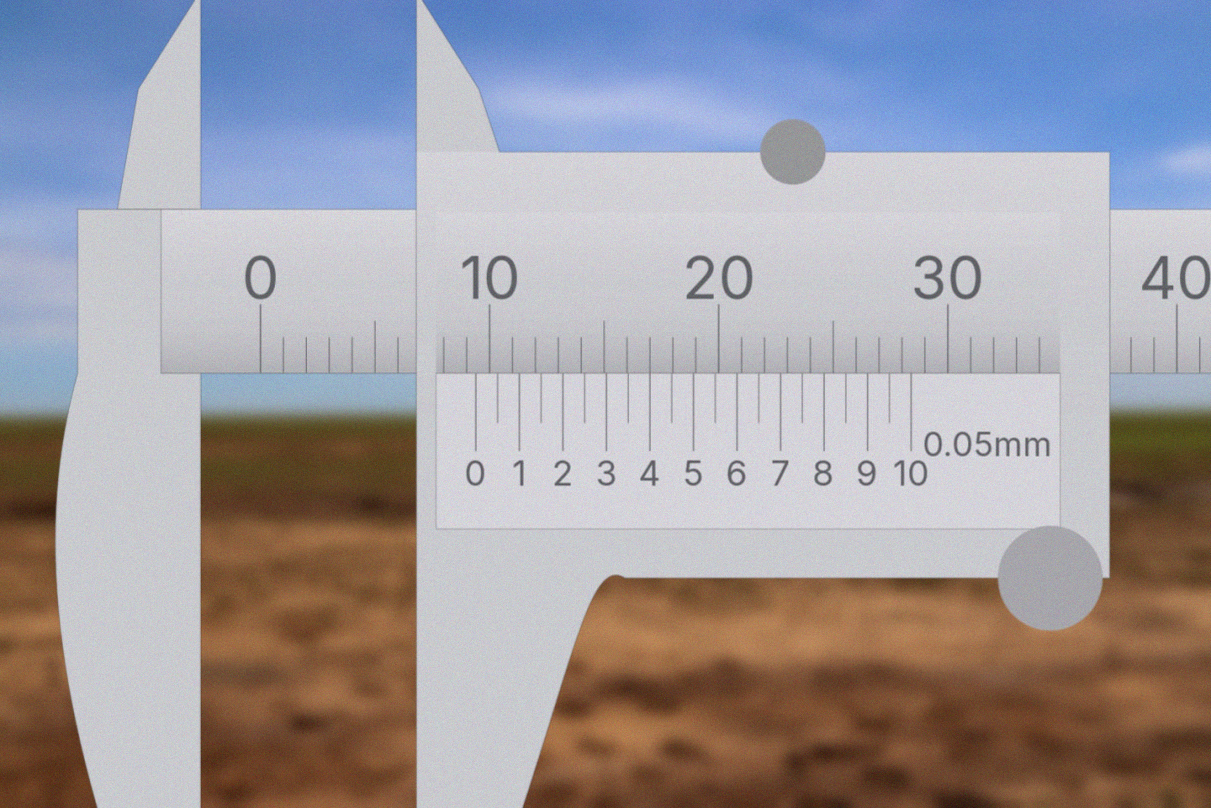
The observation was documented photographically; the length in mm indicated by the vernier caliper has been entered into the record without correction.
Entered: 9.40 mm
